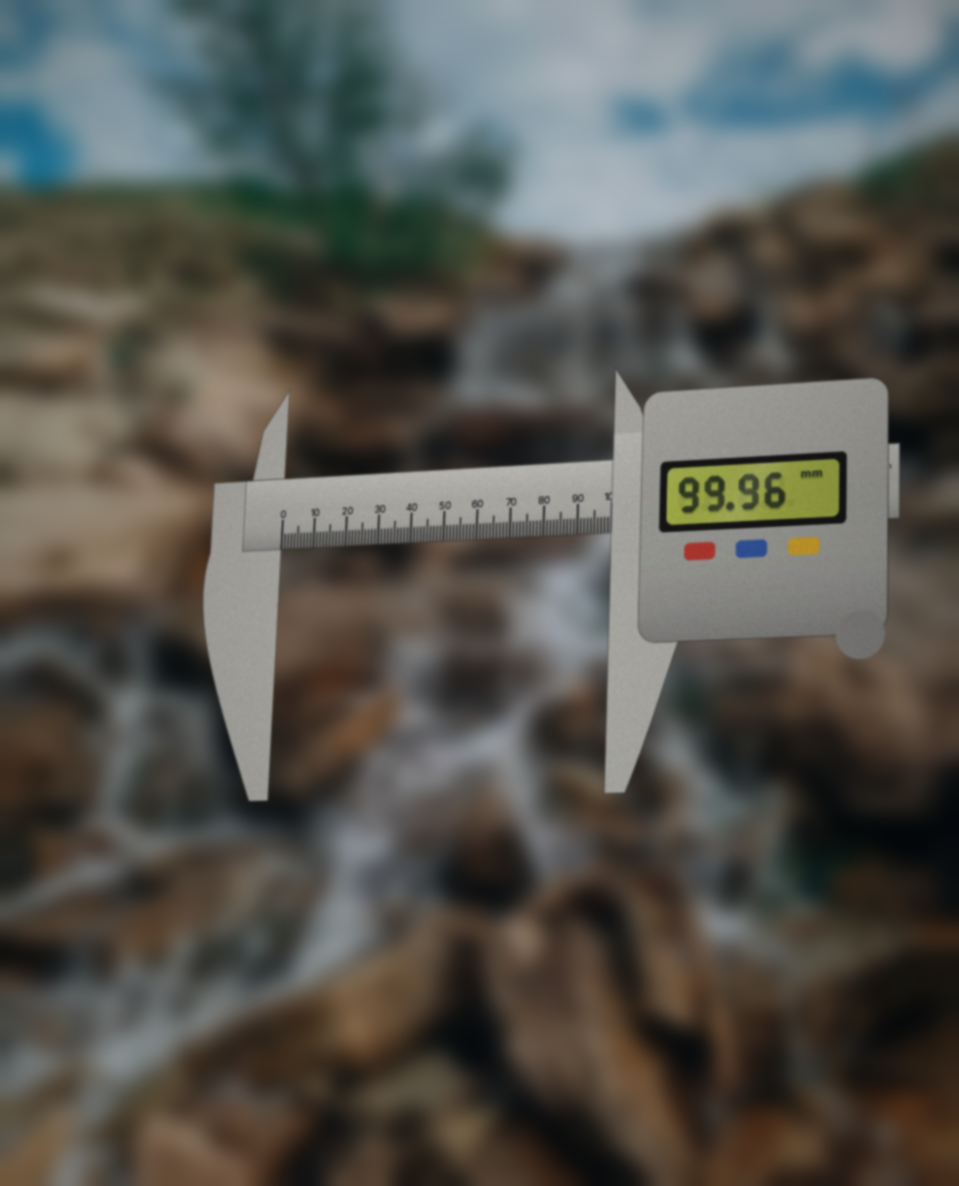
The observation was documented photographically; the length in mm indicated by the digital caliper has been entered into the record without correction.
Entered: 99.96 mm
